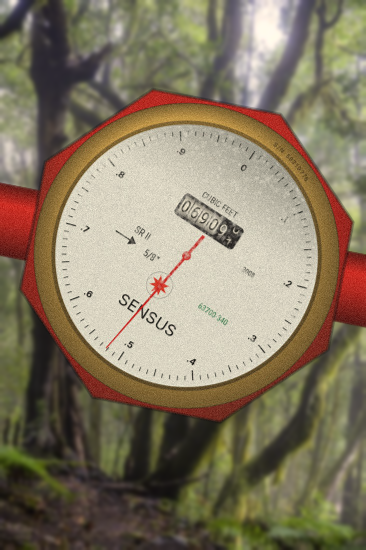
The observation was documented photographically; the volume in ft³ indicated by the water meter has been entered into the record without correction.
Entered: 69090.52 ft³
